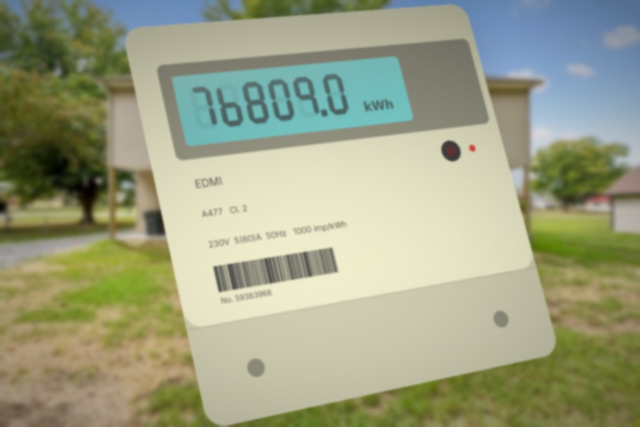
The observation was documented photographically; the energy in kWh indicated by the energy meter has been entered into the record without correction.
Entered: 76809.0 kWh
